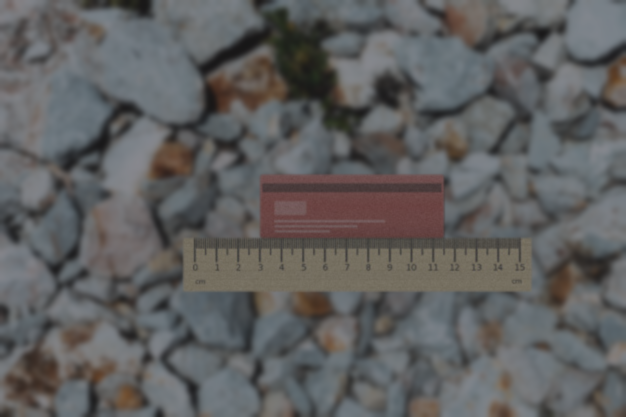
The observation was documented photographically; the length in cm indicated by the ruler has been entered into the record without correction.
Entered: 8.5 cm
